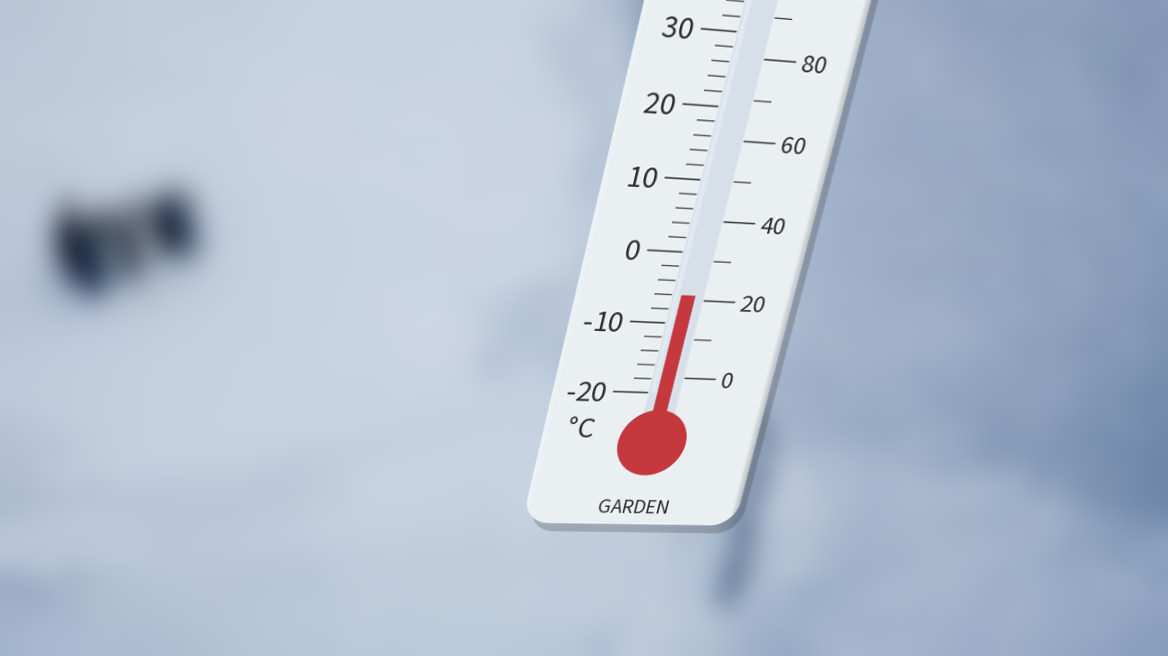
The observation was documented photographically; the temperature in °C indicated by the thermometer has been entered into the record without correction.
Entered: -6 °C
